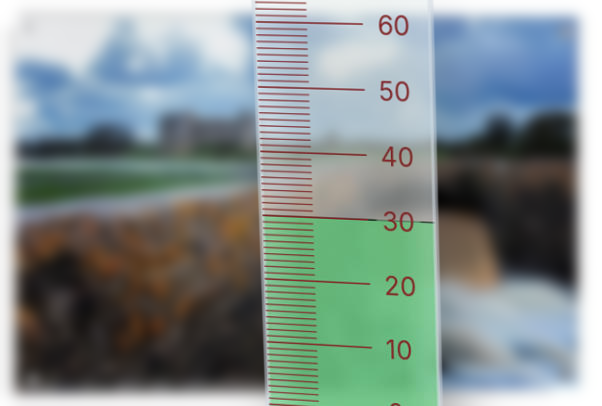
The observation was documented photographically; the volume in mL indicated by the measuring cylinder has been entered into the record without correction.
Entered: 30 mL
